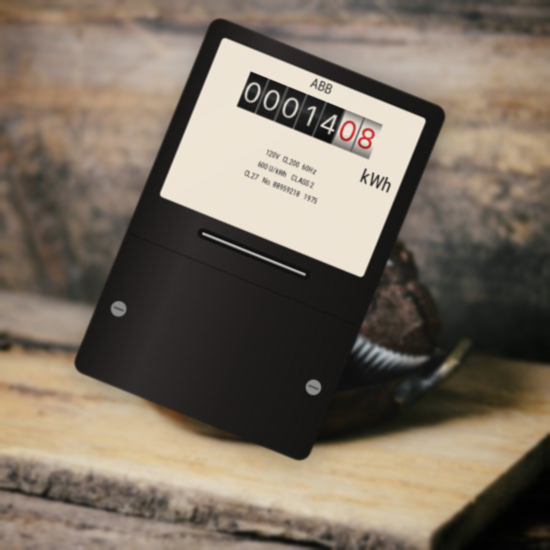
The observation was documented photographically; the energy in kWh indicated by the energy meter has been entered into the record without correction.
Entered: 14.08 kWh
